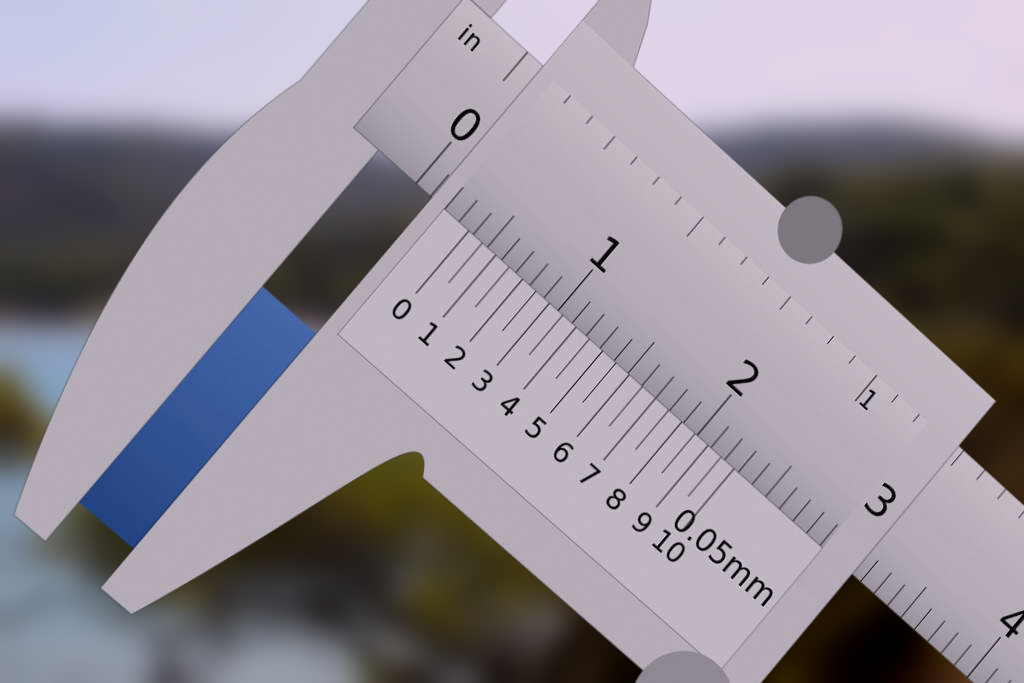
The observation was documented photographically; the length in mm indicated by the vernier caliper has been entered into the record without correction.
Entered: 3.7 mm
